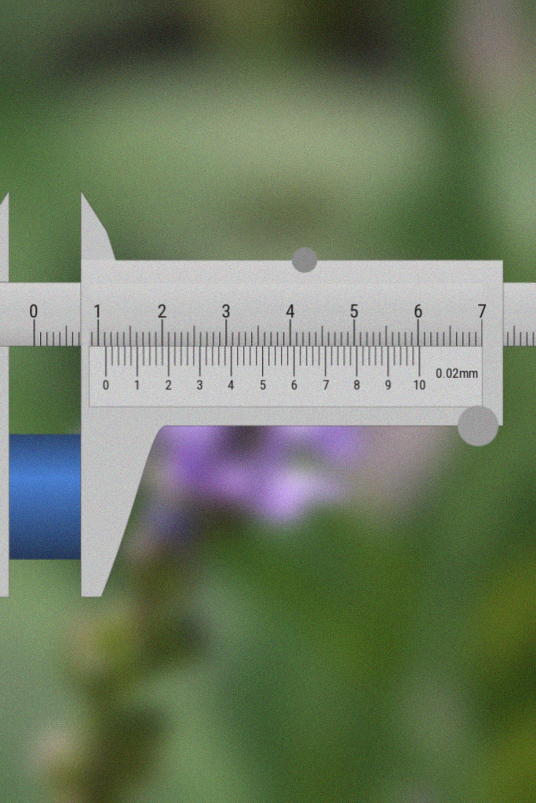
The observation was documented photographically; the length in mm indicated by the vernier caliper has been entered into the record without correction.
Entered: 11.2 mm
